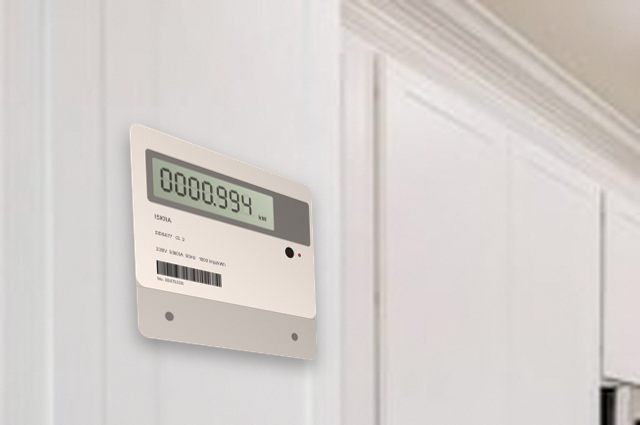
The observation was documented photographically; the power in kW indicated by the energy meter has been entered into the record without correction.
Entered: 0.994 kW
